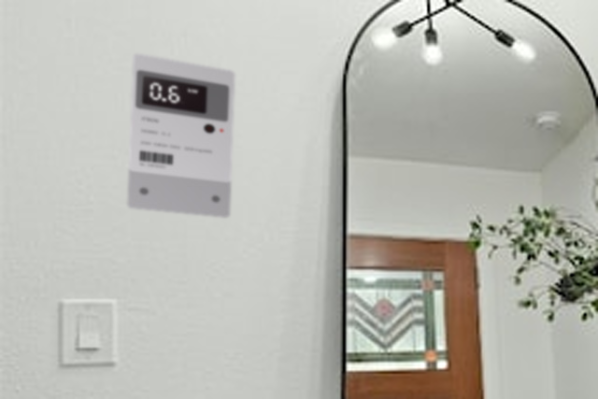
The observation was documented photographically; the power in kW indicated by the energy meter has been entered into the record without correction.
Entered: 0.6 kW
